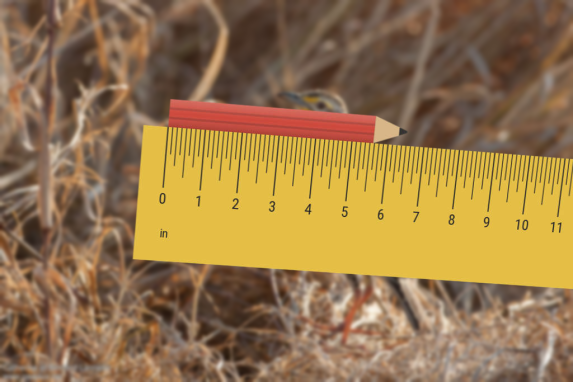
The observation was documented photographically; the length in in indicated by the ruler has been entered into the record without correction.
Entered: 6.5 in
